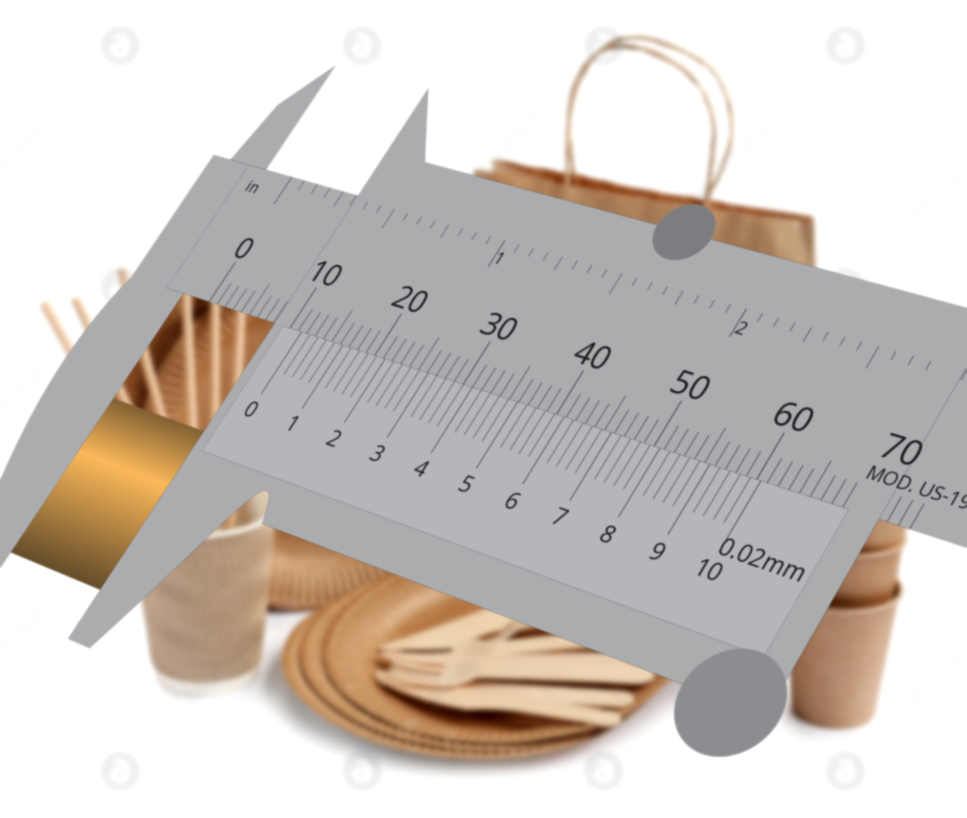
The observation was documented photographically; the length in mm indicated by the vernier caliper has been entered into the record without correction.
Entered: 11.4 mm
